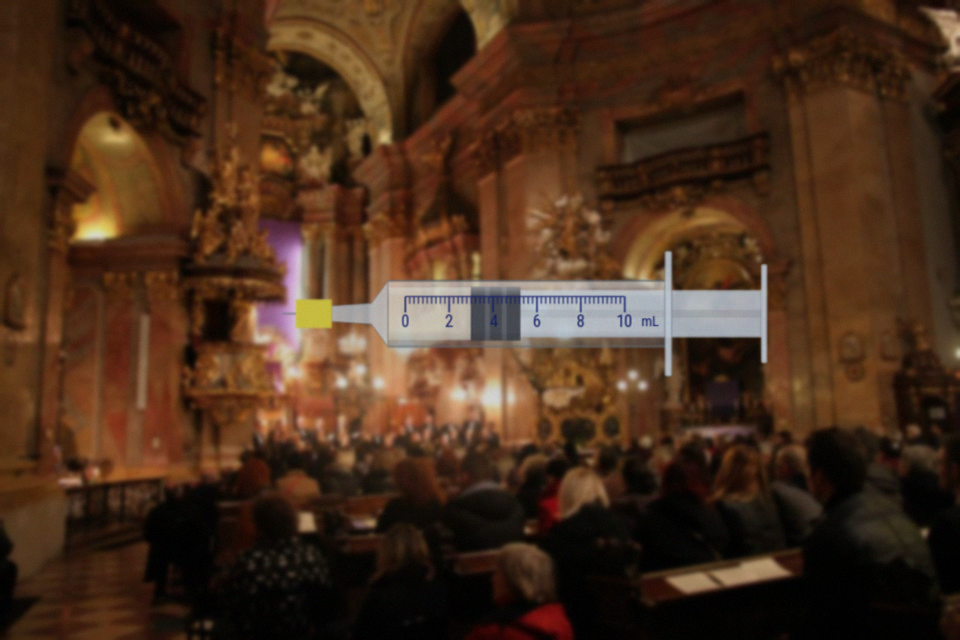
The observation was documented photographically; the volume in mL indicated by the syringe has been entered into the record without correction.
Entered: 3 mL
